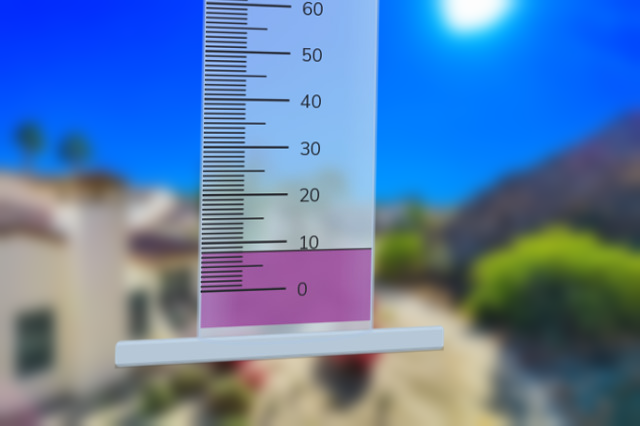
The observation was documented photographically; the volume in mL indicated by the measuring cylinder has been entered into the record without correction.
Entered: 8 mL
